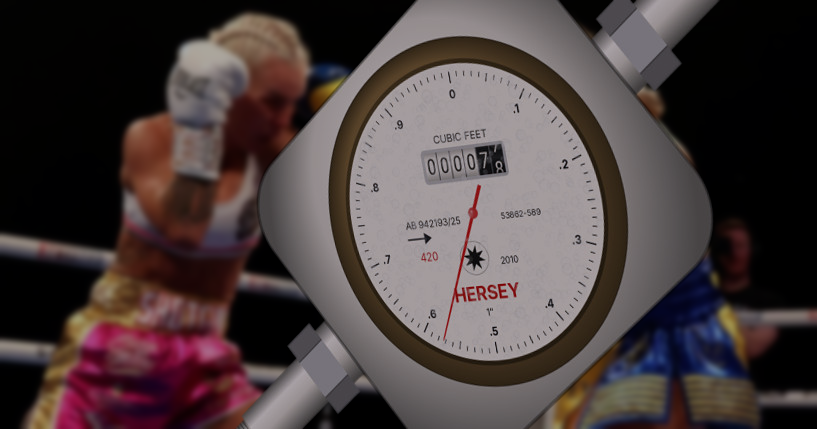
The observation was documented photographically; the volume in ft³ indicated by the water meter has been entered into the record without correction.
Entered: 77.57 ft³
